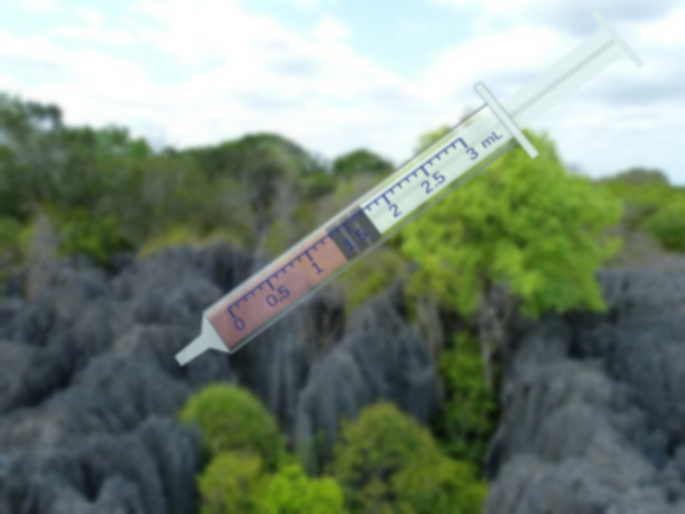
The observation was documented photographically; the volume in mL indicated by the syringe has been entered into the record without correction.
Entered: 1.3 mL
